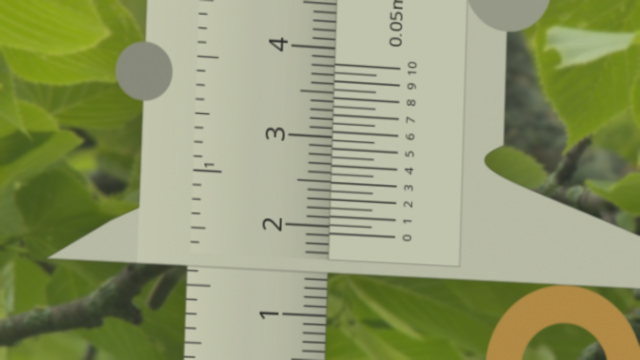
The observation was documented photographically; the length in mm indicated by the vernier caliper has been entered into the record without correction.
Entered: 19.2 mm
